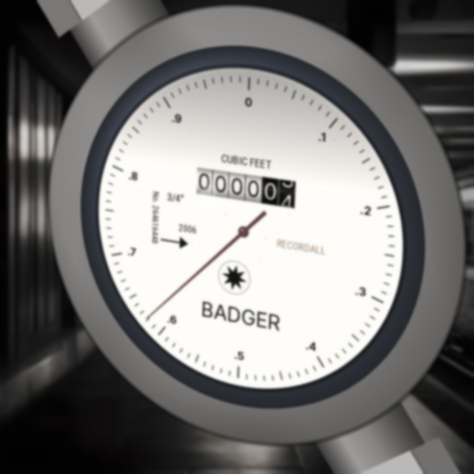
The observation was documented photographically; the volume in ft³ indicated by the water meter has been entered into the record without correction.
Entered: 3.62 ft³
